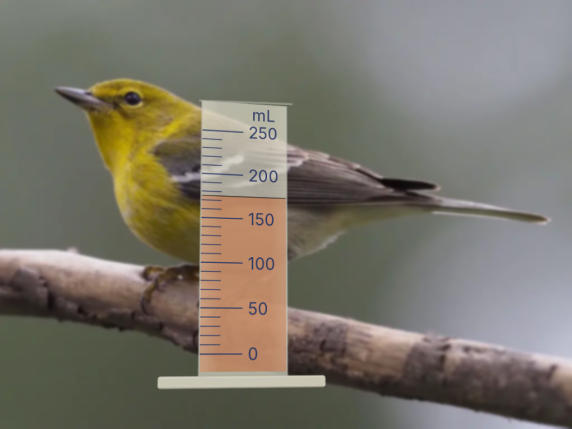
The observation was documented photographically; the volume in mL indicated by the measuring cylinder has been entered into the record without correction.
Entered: 175 mL
